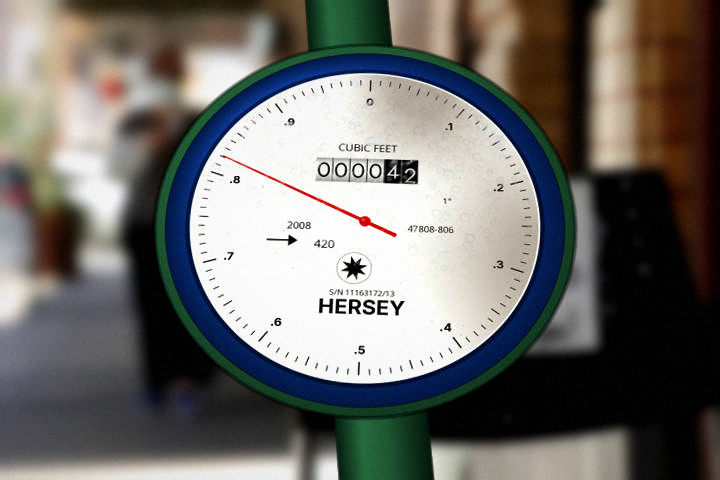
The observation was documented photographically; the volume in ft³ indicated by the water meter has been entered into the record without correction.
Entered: 41.82 ft³
